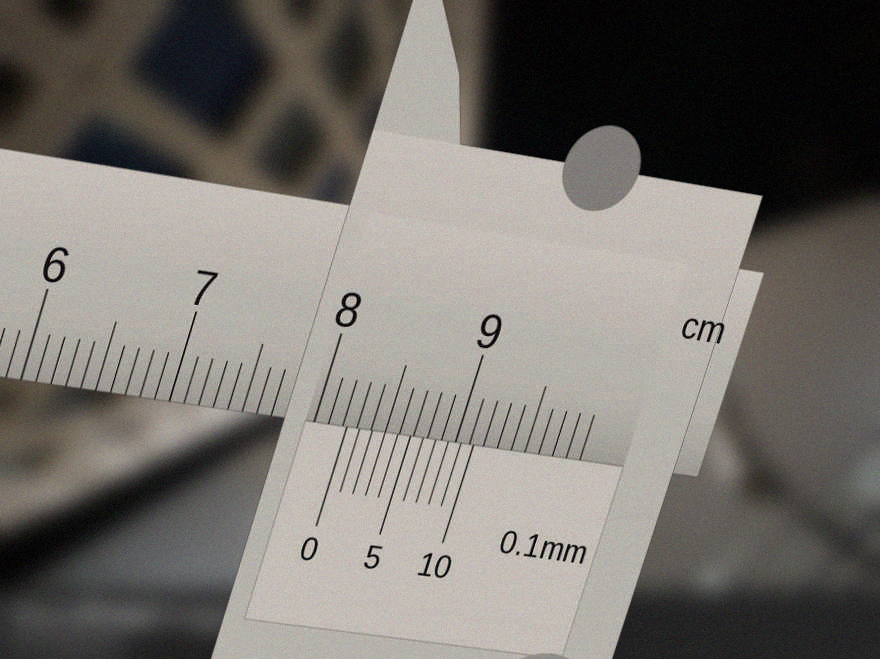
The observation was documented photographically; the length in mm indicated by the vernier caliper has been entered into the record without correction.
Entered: 82.3 mm
